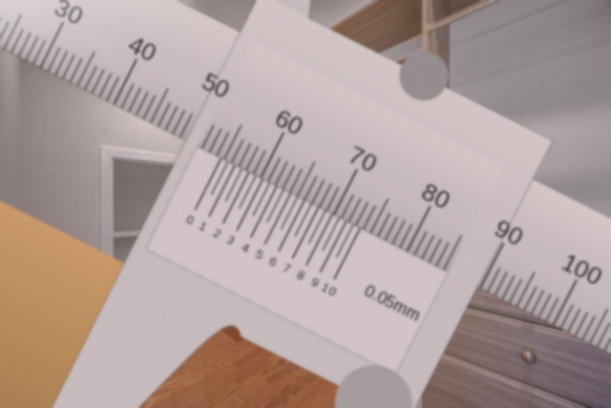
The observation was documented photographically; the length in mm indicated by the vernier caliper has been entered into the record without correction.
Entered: 54.6 mm
